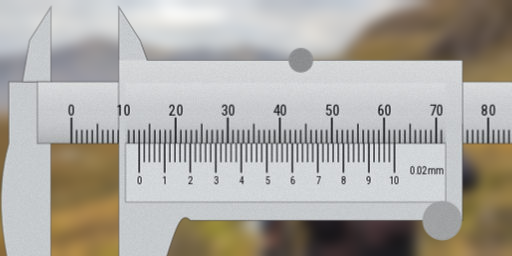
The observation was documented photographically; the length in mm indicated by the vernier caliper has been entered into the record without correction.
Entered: 13.0 mm
